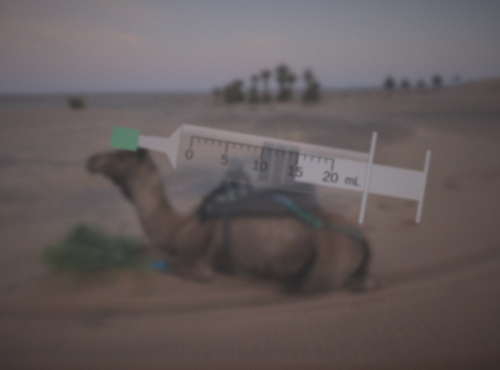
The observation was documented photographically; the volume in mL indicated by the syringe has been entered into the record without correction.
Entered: 10 mL
